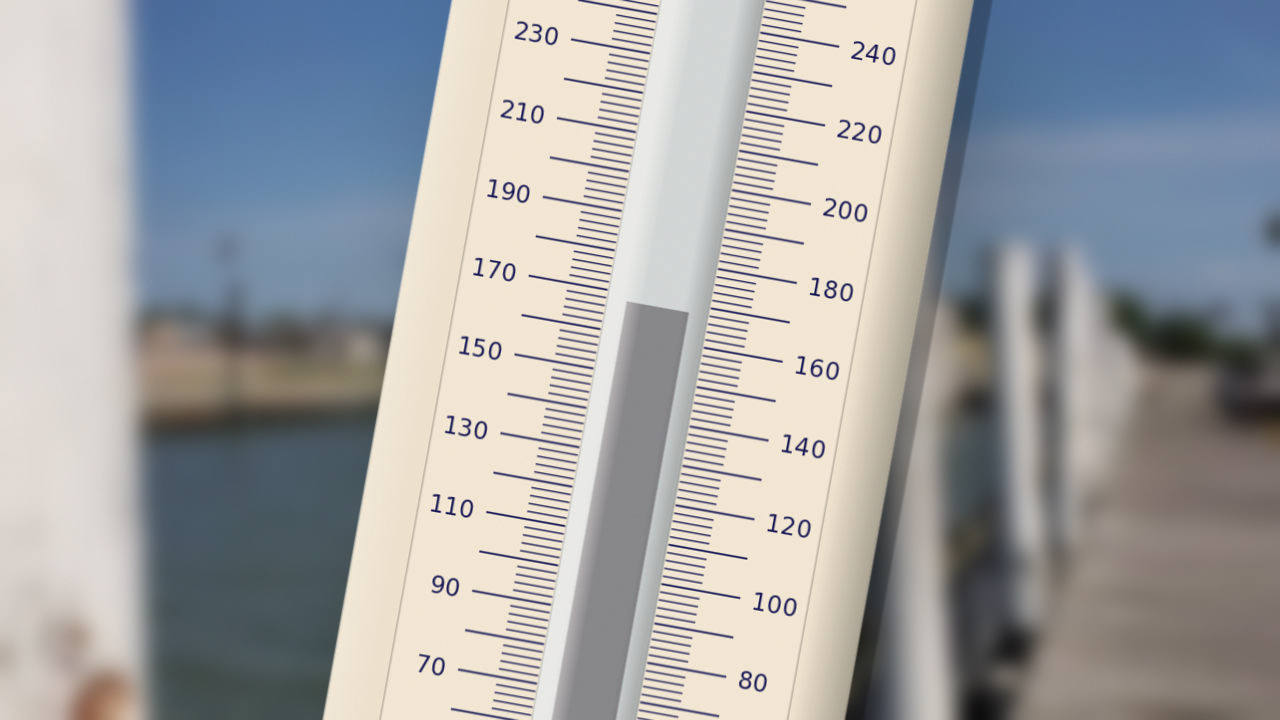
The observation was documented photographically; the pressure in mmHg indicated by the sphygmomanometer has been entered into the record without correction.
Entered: 168 mmHg
